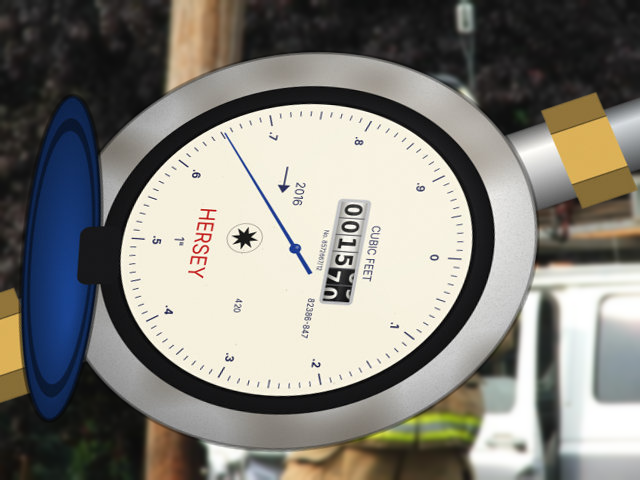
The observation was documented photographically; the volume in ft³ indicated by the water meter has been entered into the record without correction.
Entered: 1569.65 ft³
